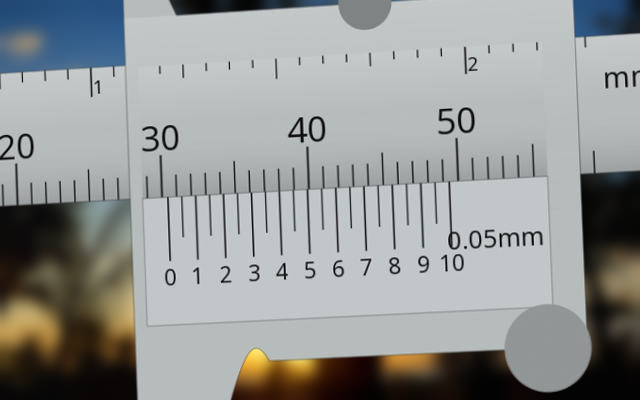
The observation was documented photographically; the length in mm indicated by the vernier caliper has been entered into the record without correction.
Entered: 30.4 mm
